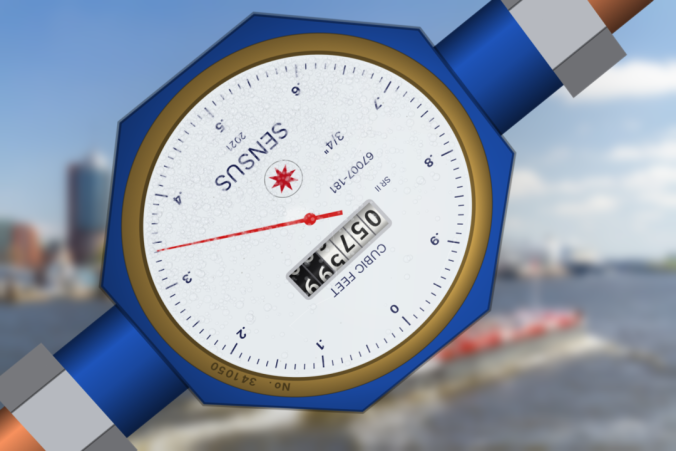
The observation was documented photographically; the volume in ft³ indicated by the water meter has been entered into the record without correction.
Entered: 57599.34 ft³
